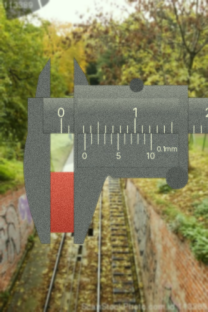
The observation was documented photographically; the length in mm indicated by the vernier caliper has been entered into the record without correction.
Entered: 3.2 mm
